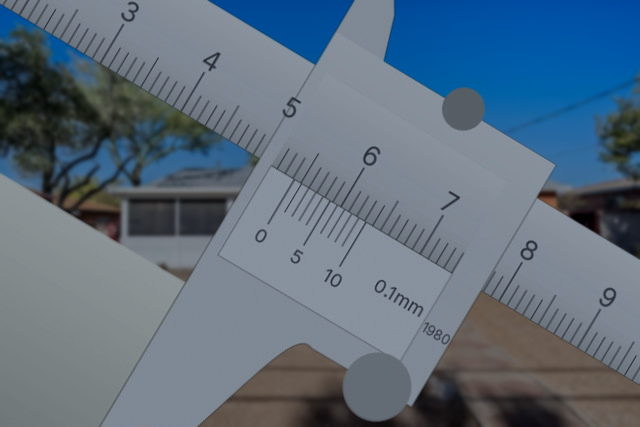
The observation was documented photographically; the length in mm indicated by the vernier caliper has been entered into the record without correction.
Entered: 54.2 mm
